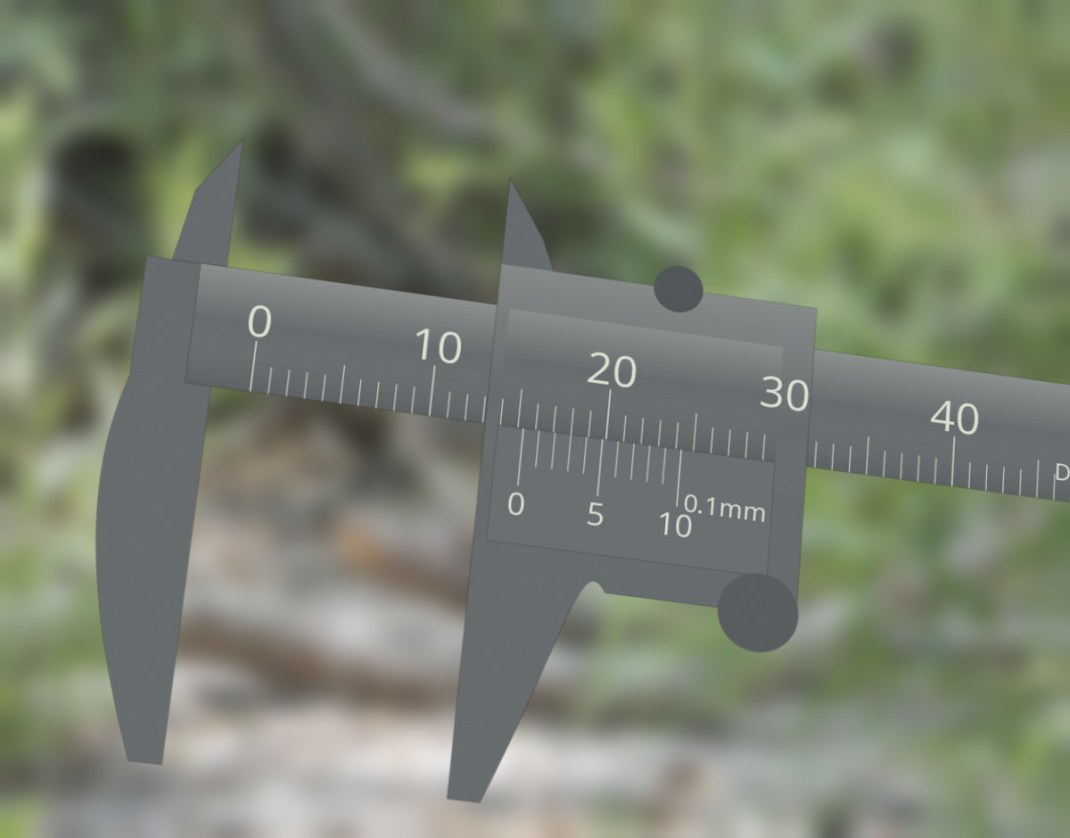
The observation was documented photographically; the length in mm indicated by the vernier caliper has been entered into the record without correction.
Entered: 15.3 mm
